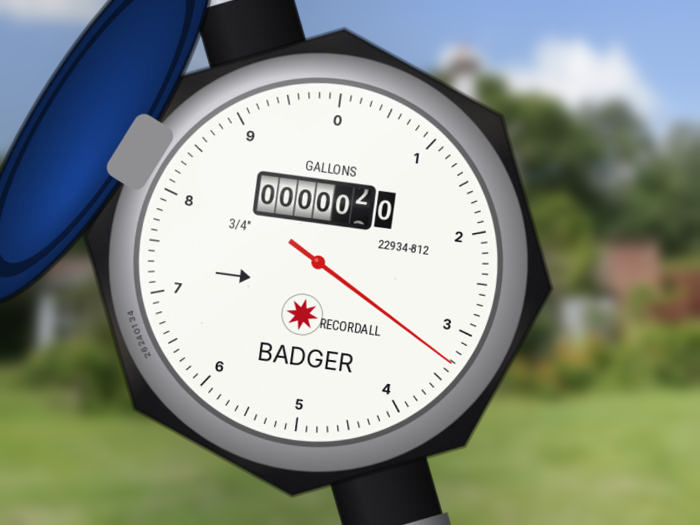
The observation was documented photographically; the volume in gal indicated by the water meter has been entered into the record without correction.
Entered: 23.3 gal
